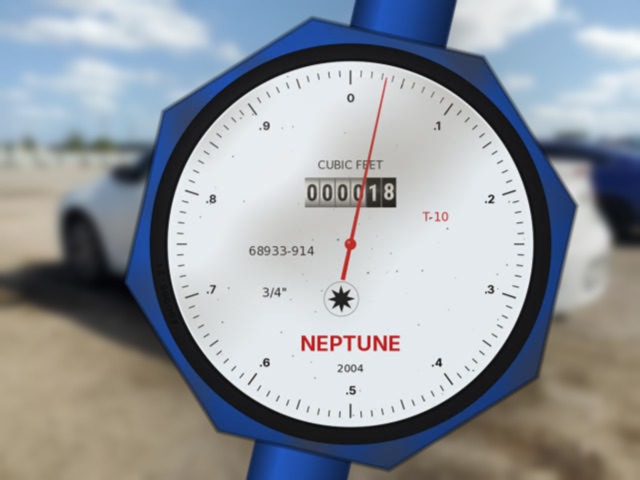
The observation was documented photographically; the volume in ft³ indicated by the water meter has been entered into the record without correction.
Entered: 18.03 ft³
